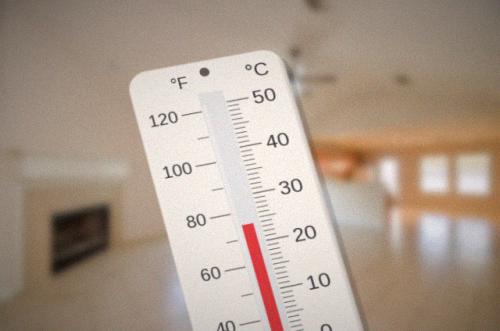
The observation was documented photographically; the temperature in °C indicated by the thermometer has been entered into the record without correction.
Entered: 24 °C
